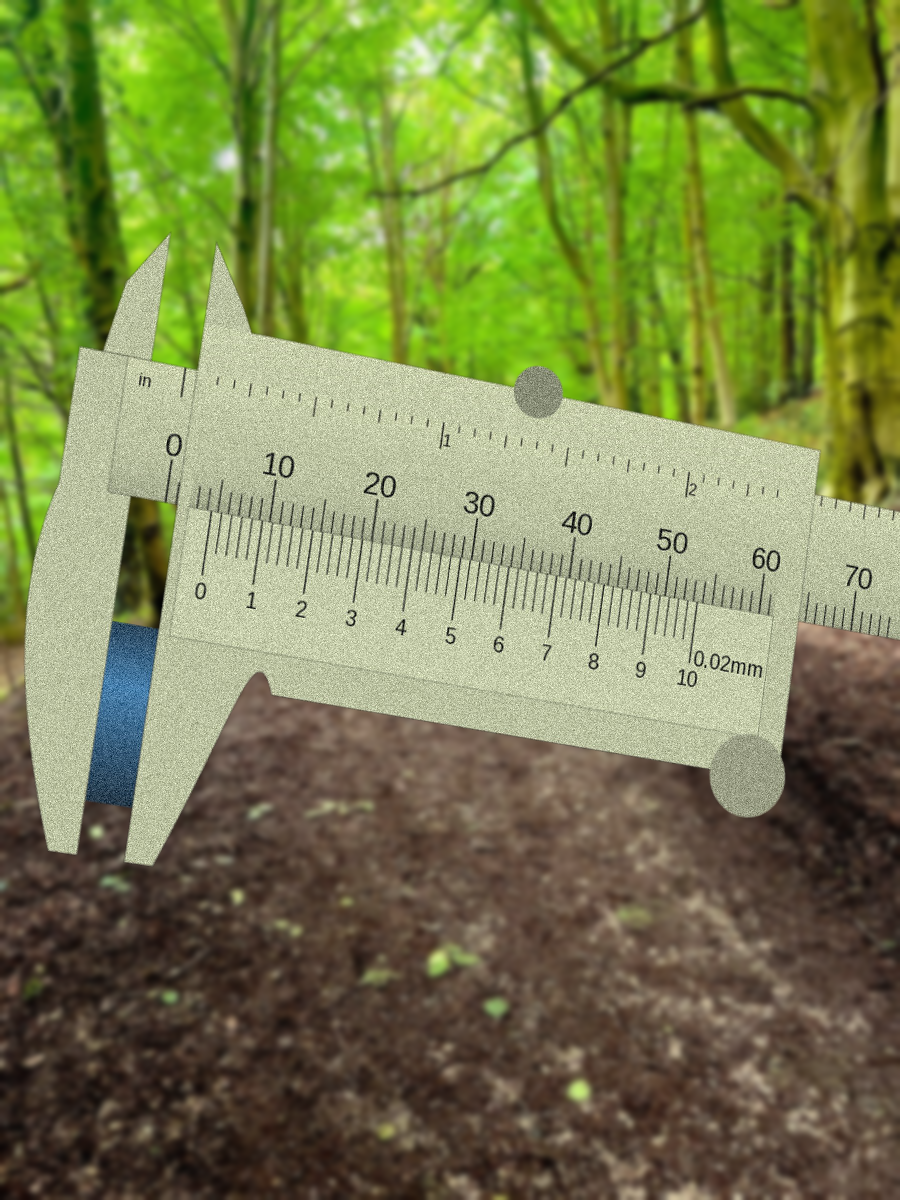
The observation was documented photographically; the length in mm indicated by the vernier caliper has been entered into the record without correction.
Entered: 4.4 mm
